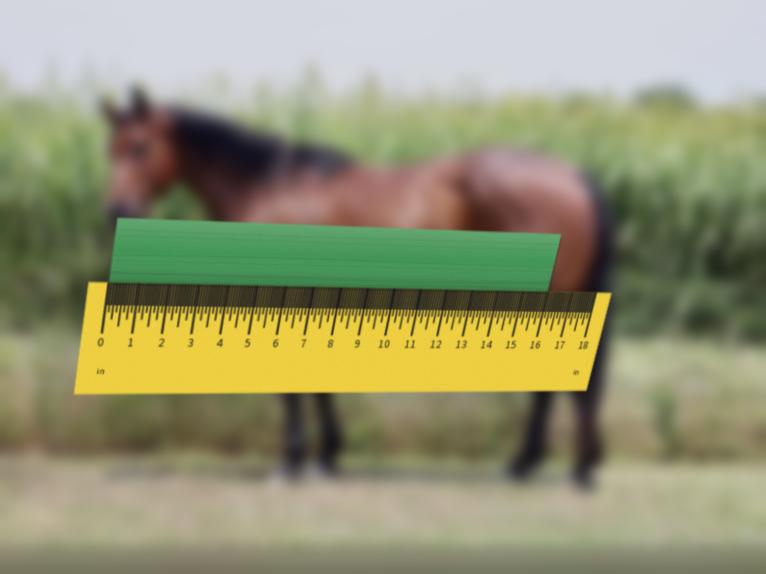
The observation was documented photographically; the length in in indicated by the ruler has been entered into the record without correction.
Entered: 16 in
